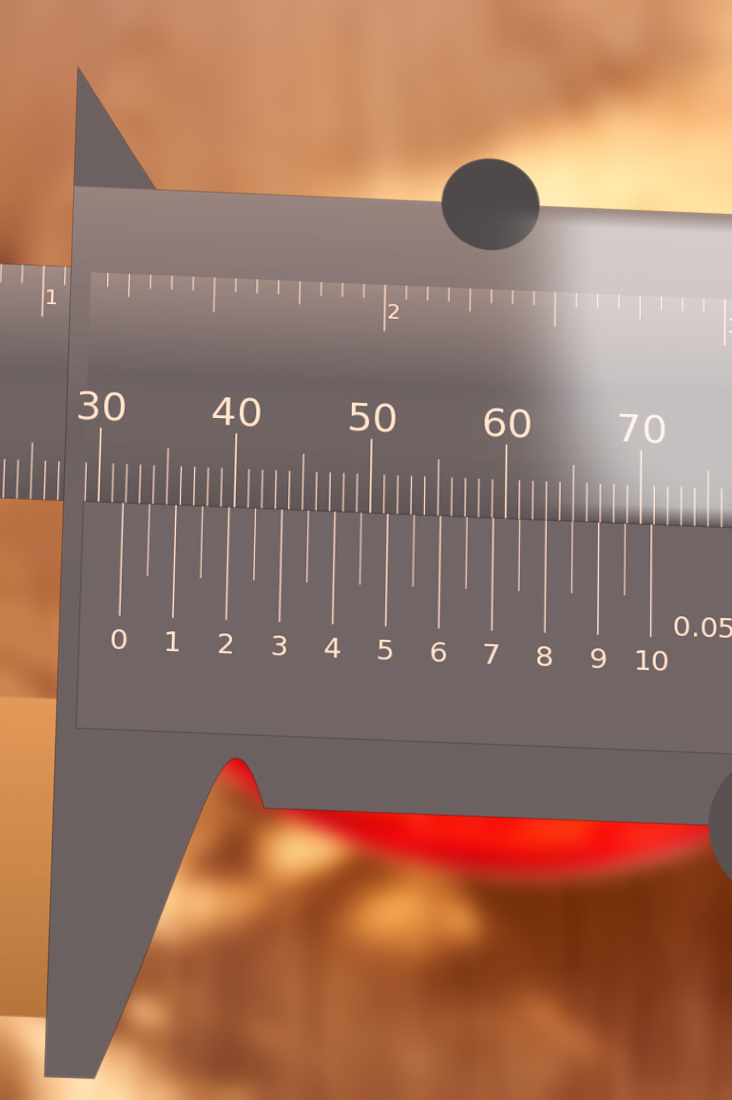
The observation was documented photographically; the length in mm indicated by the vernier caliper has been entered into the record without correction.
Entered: 31.8 mm
